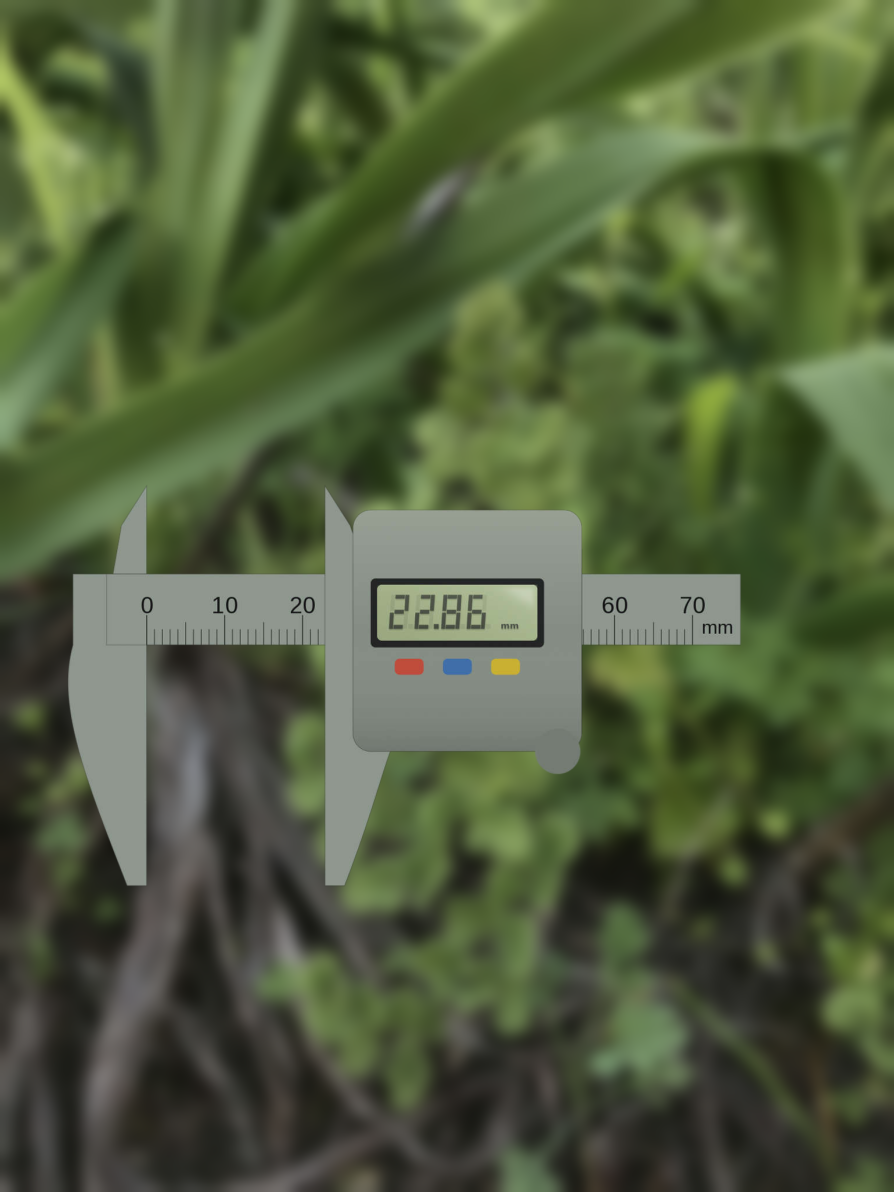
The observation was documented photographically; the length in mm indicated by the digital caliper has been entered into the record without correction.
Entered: 22.86 mm
